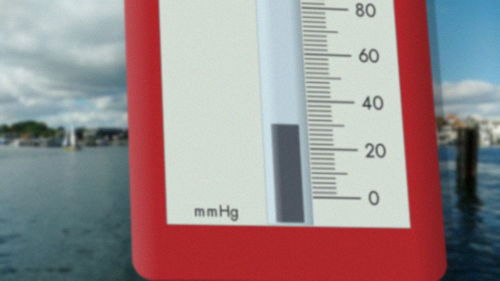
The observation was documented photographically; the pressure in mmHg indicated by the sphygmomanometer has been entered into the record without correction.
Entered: 30 mmHg
